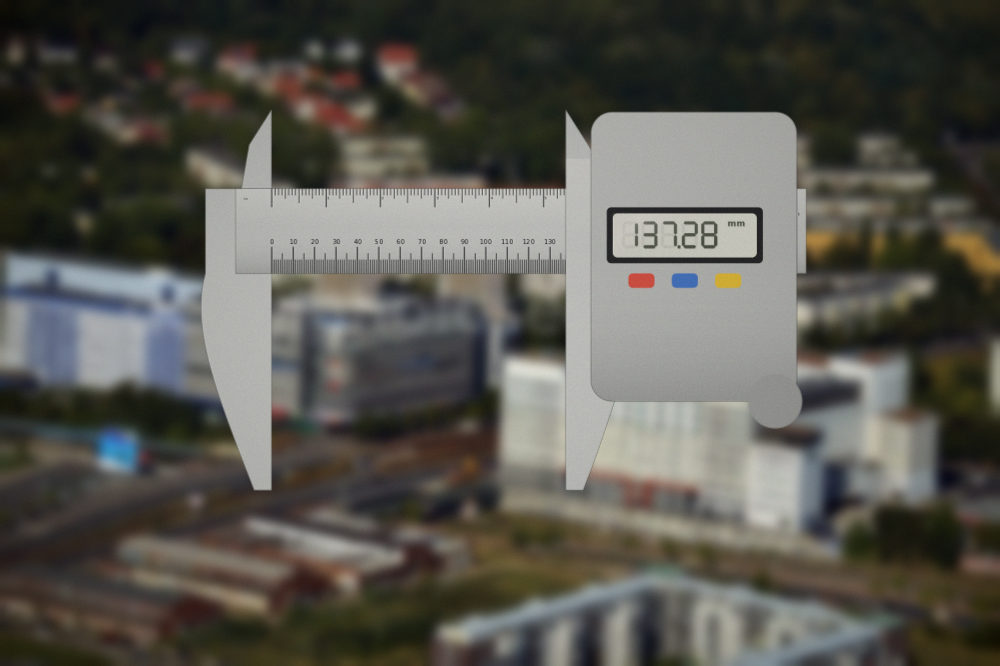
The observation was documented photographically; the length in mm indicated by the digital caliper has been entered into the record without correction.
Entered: 137.28 mm
